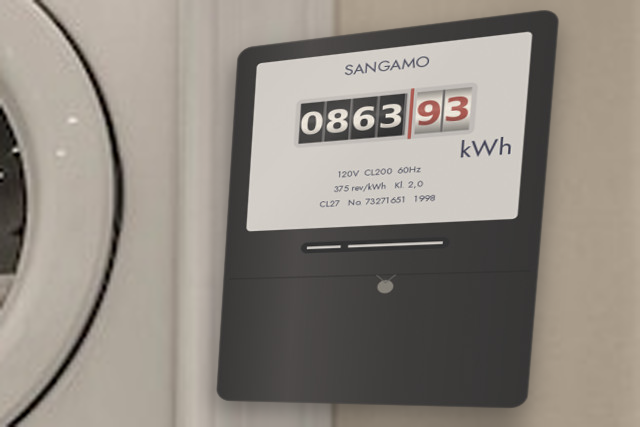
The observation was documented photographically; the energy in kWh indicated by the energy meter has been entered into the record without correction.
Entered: 863.93 kWh
